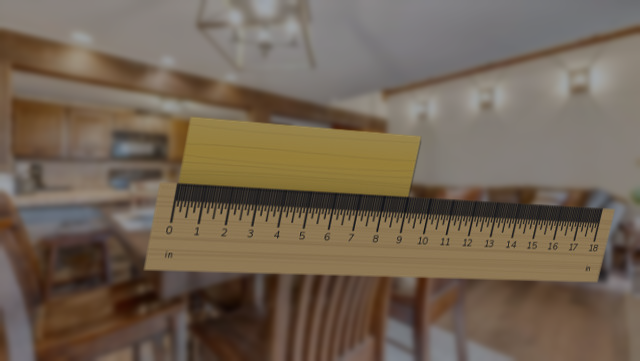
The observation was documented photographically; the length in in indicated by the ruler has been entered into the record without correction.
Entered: 9 in
